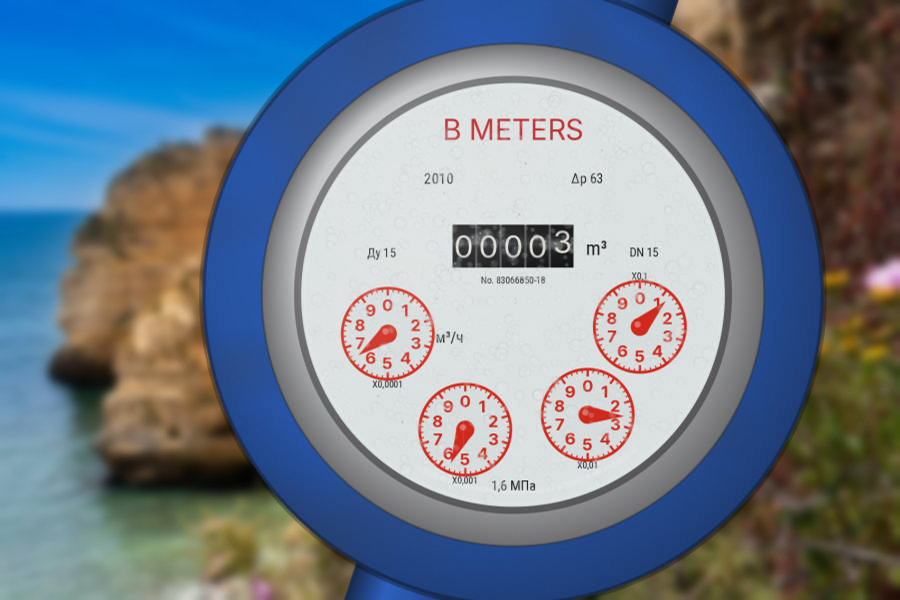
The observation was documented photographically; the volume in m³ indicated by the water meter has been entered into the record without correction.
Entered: 3.1256 m³
